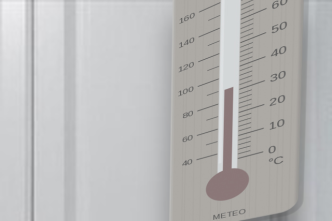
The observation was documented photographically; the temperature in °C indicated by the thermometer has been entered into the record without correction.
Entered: 32 °C
